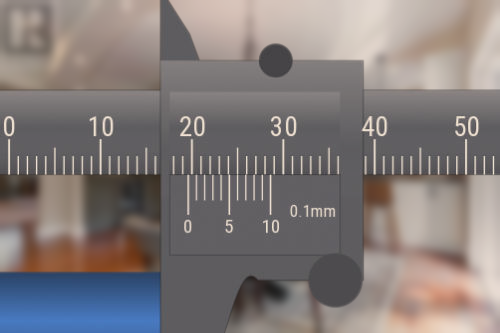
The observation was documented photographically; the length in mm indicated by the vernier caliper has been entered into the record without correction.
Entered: 19.6 mm
